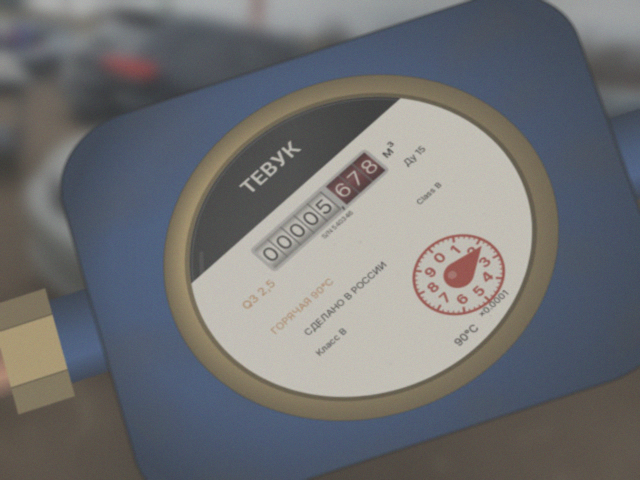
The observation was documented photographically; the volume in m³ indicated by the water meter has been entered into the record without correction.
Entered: 5.6782 m³
